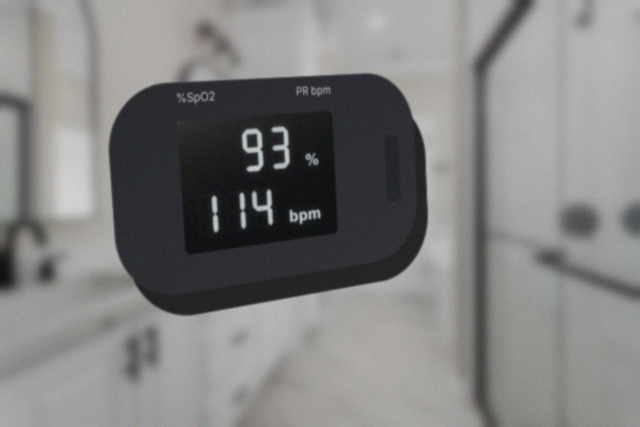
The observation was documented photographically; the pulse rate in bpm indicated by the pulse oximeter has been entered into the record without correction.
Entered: 114 bpm
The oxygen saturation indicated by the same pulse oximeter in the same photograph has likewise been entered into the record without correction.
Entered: 93 %
